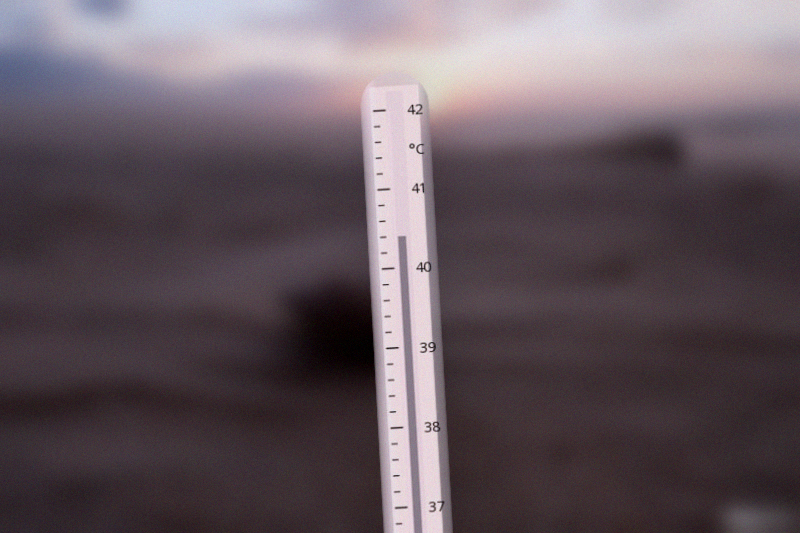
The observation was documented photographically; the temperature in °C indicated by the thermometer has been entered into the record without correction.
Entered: 40.4 °C
